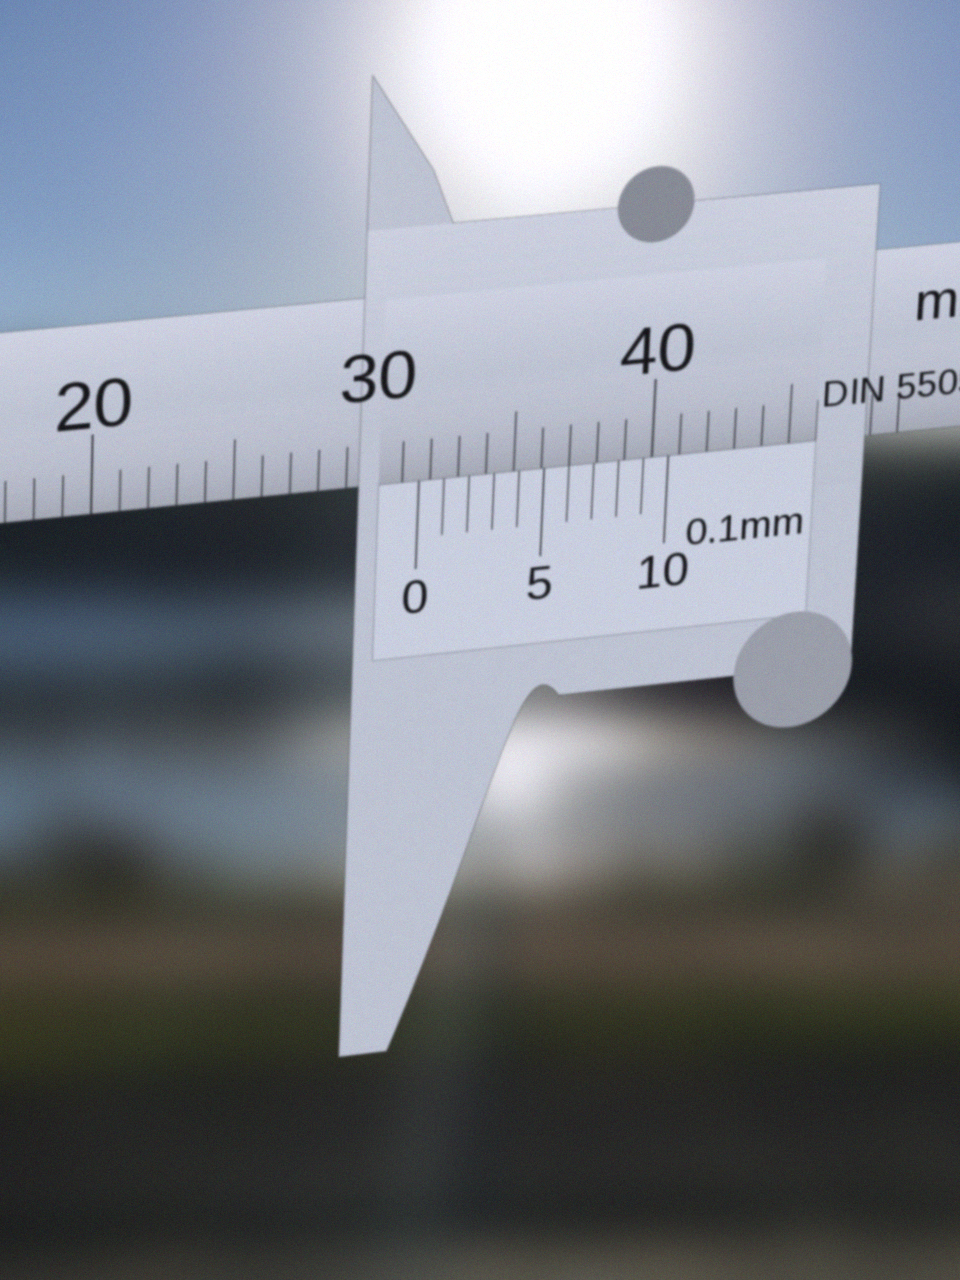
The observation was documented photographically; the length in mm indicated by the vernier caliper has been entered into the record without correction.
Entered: 31.6 mm
